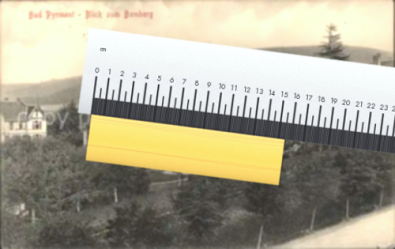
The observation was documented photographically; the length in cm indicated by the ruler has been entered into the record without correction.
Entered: 15.5 cm
